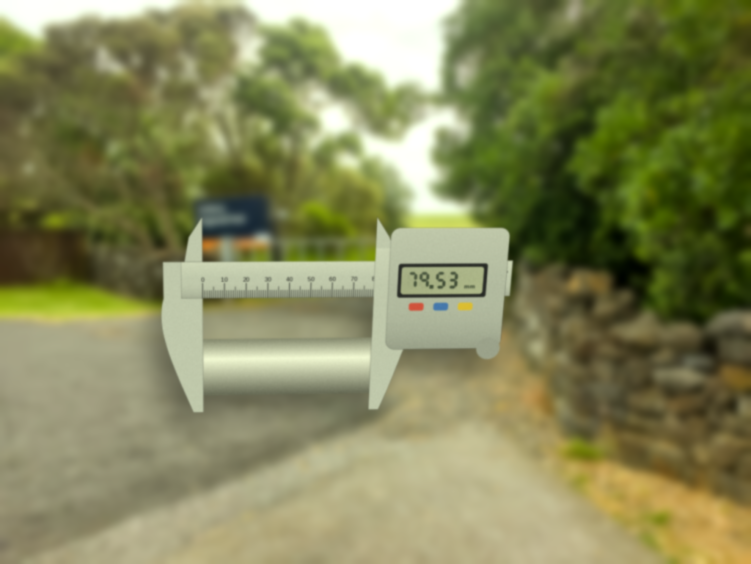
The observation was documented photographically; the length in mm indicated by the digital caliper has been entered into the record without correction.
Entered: 79.53 mm
